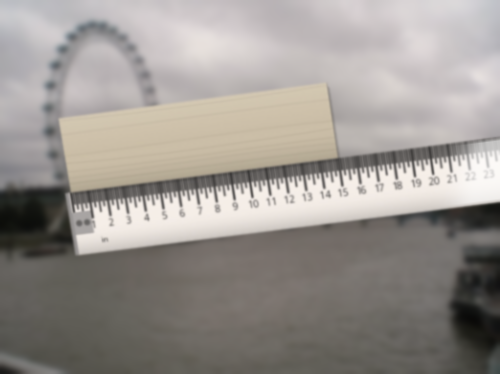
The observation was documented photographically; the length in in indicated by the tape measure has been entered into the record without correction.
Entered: 15 in
